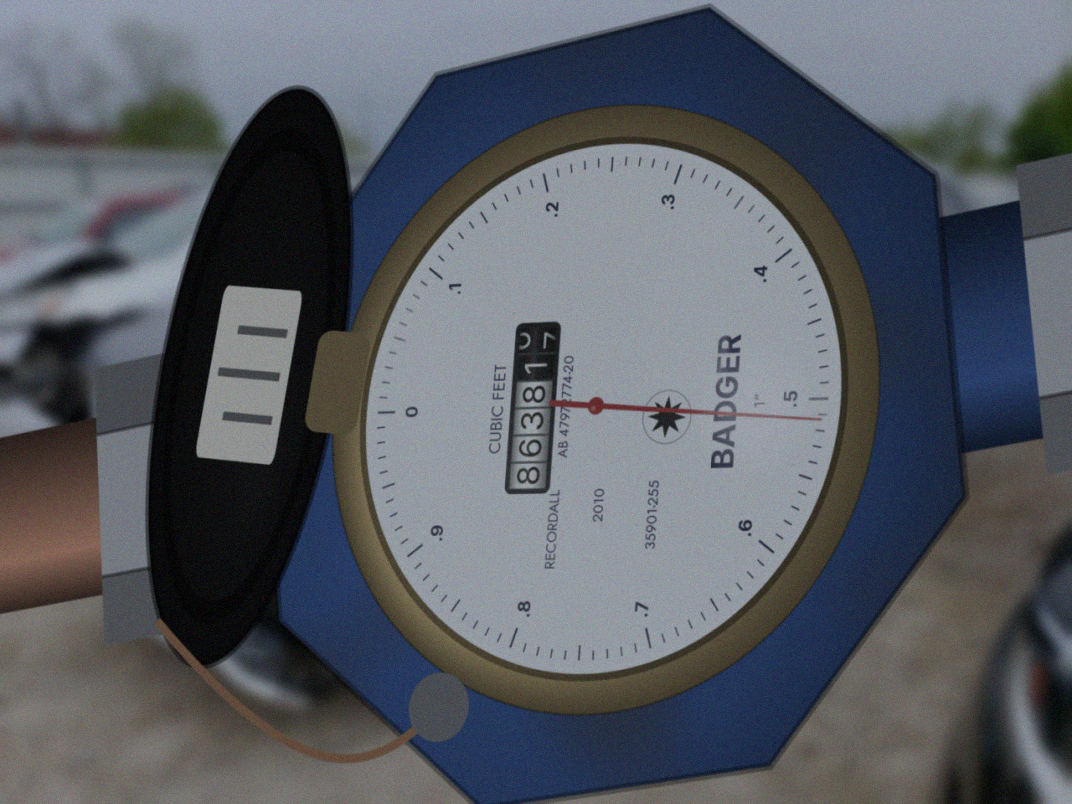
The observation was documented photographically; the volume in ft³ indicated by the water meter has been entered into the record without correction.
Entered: 863816.51 ft³
